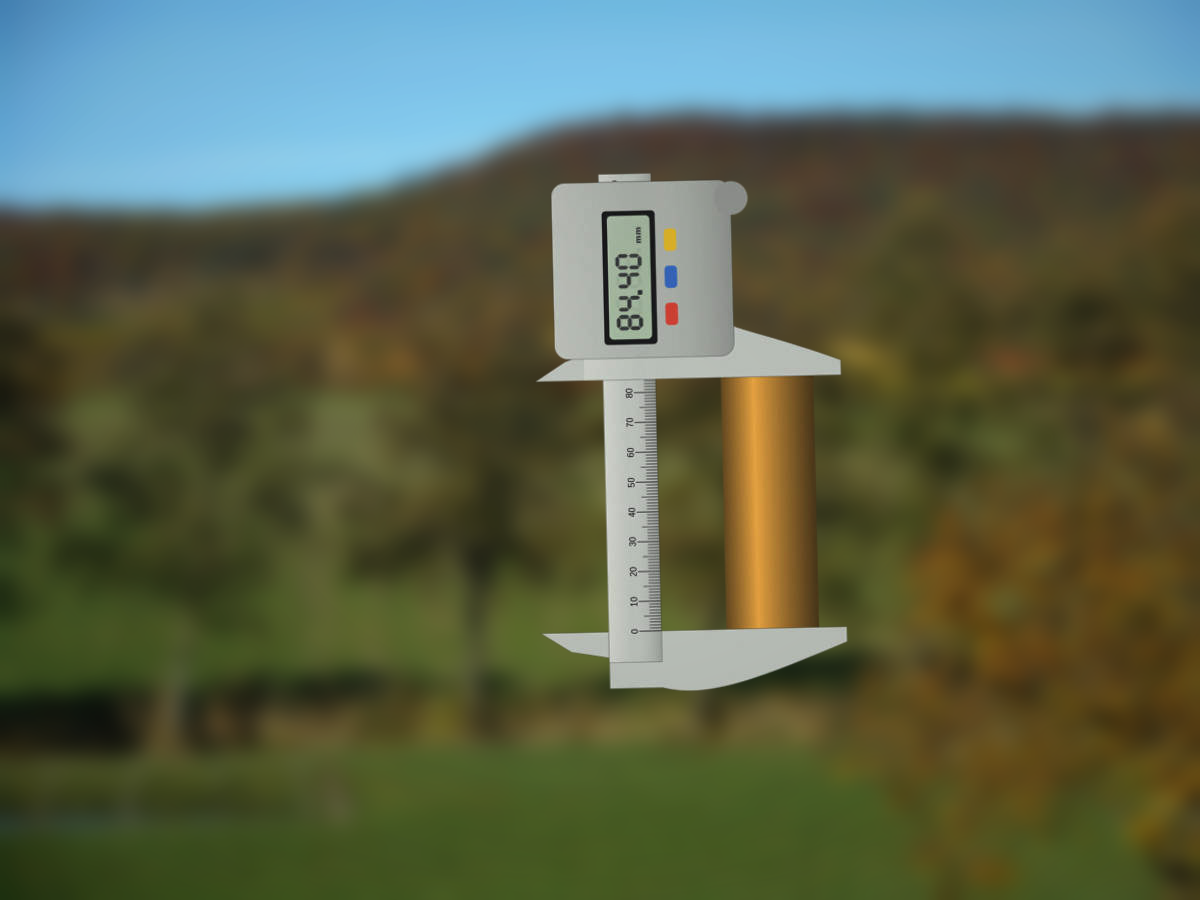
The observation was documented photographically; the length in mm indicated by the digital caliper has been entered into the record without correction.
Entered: 84.40 mm
